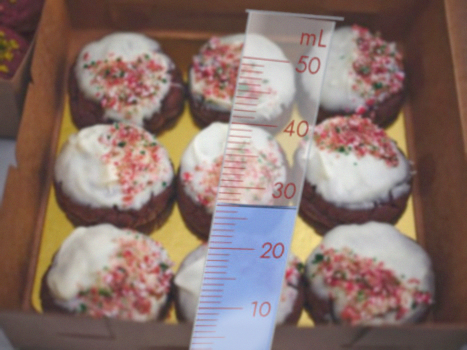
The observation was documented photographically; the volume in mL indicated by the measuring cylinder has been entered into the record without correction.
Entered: 27 mL
